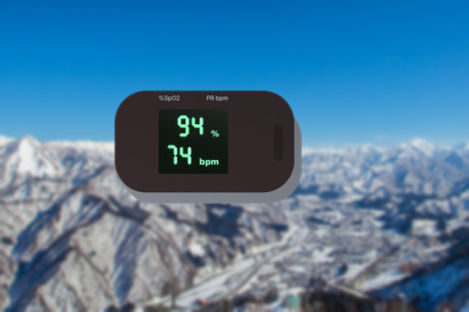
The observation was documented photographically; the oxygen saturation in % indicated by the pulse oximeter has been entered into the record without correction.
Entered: 94 %
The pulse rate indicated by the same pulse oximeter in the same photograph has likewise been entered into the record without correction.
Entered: 74 bpm
